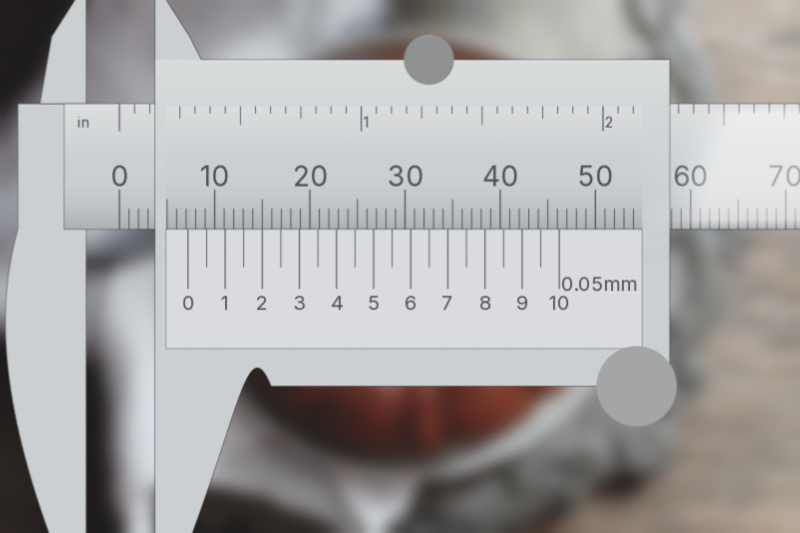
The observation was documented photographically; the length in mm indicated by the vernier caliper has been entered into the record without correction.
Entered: 7.2 mm
